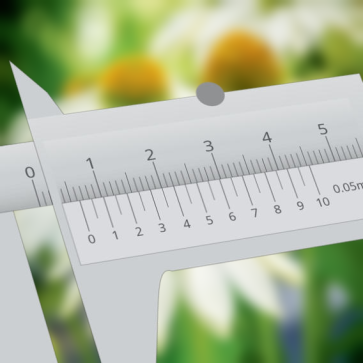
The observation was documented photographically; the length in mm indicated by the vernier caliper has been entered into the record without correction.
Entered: 6.4 mm
